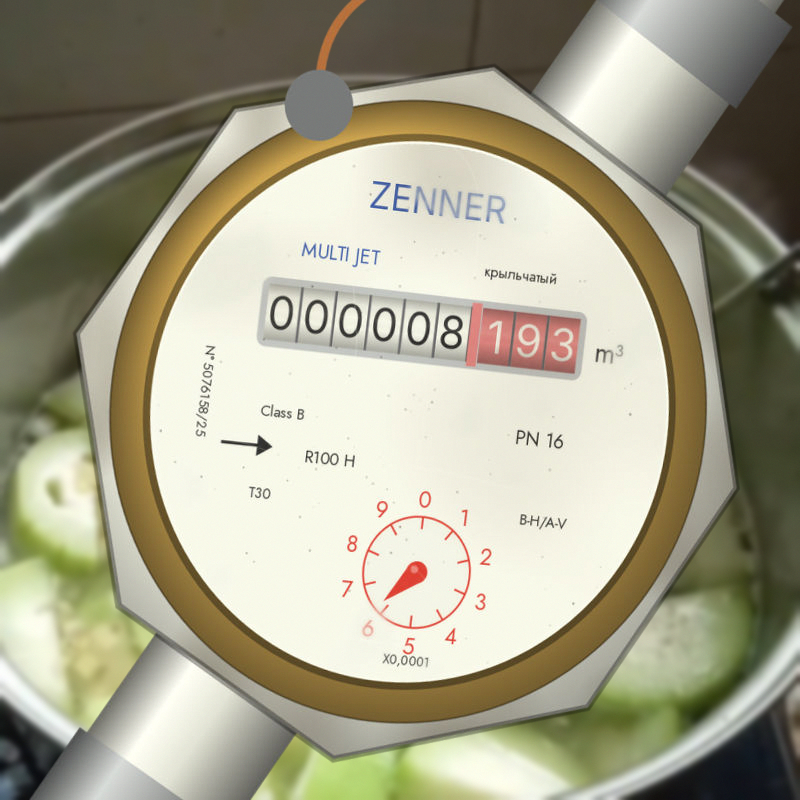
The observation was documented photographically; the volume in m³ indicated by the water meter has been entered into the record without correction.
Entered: 8.1936 m³
